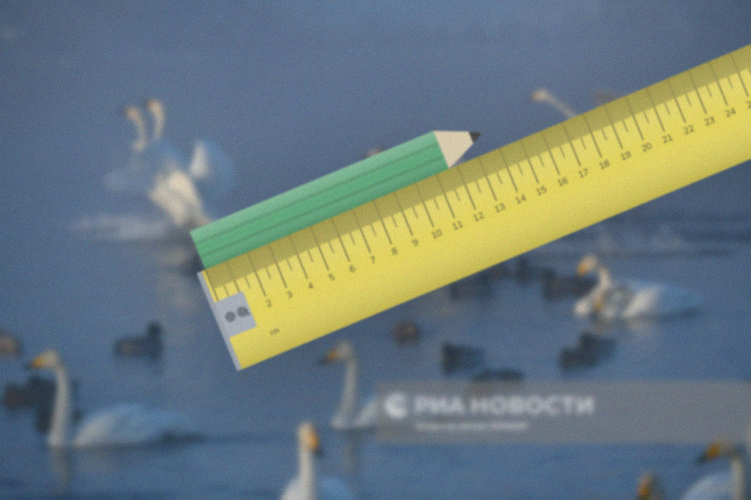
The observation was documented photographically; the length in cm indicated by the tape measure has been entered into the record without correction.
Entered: 13.5 cm
